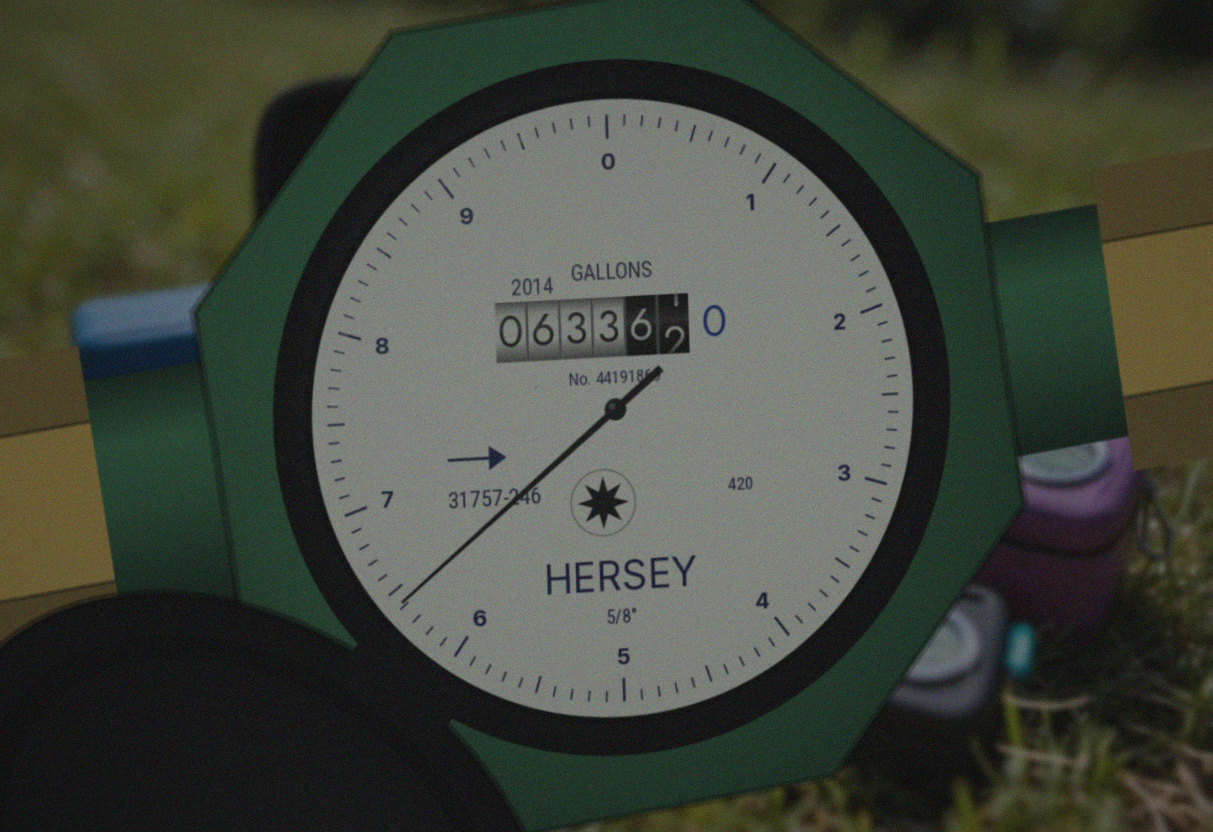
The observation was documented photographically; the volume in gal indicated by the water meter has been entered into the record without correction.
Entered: 633616.4 gal
